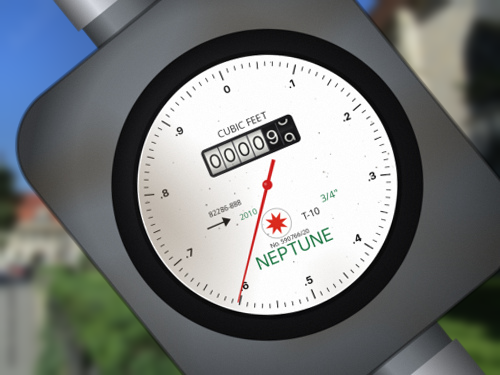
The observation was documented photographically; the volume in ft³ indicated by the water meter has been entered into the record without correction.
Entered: 98.60 ft³
